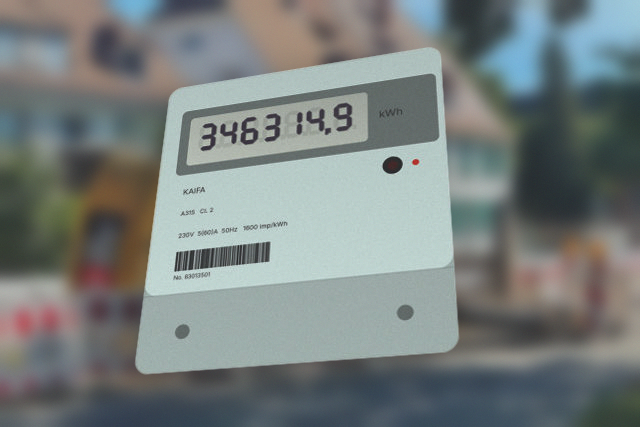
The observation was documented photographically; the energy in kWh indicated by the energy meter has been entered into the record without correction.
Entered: 346314.9 kWh
